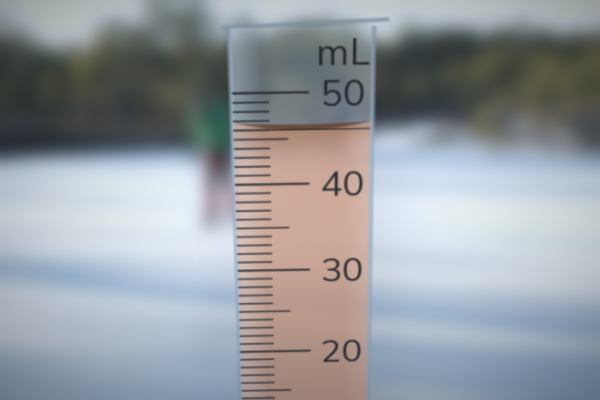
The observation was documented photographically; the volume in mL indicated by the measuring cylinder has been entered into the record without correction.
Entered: 46 mL
